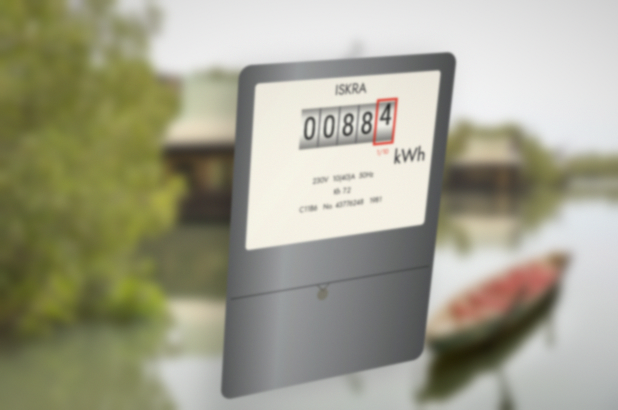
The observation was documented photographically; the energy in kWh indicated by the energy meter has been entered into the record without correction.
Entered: 88.4 kWh
